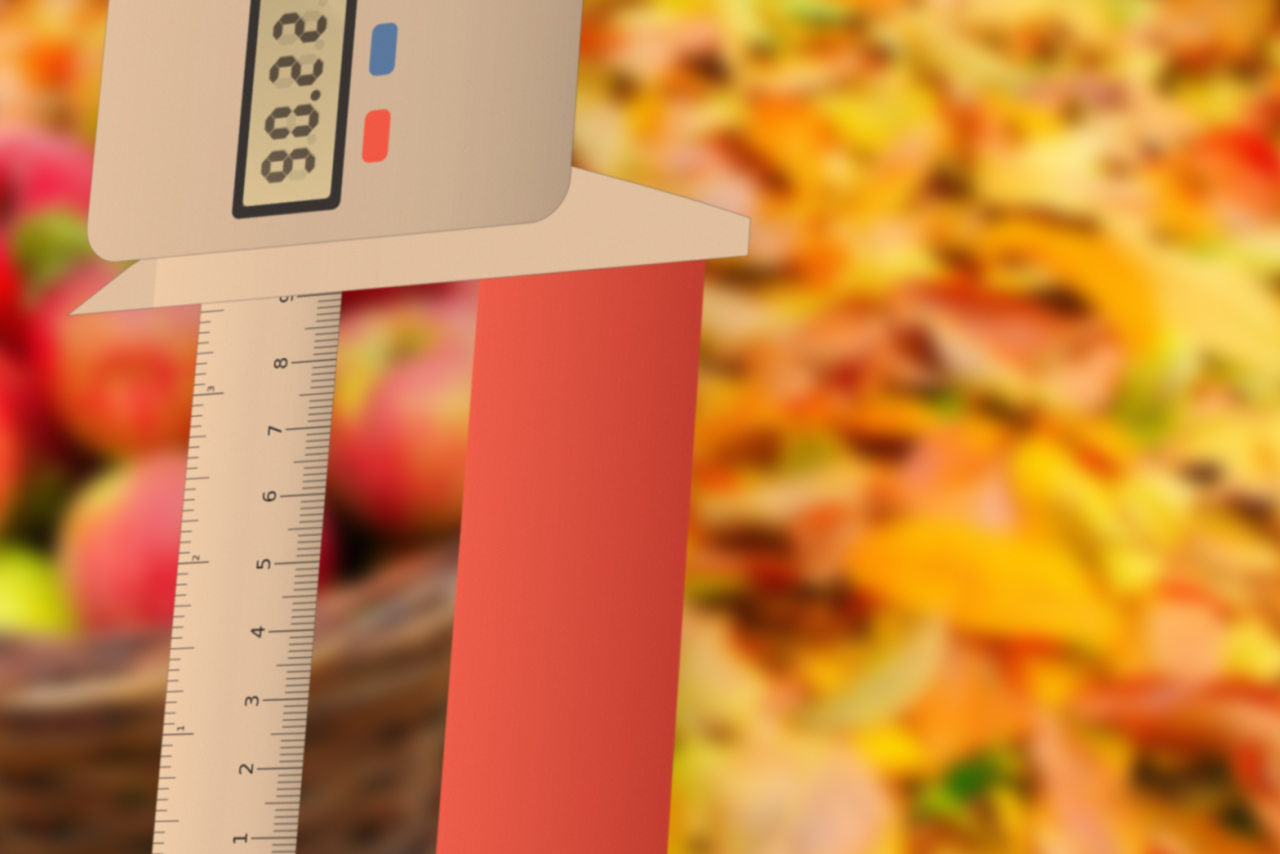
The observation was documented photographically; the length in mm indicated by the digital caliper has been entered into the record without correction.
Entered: 90.22 mm
